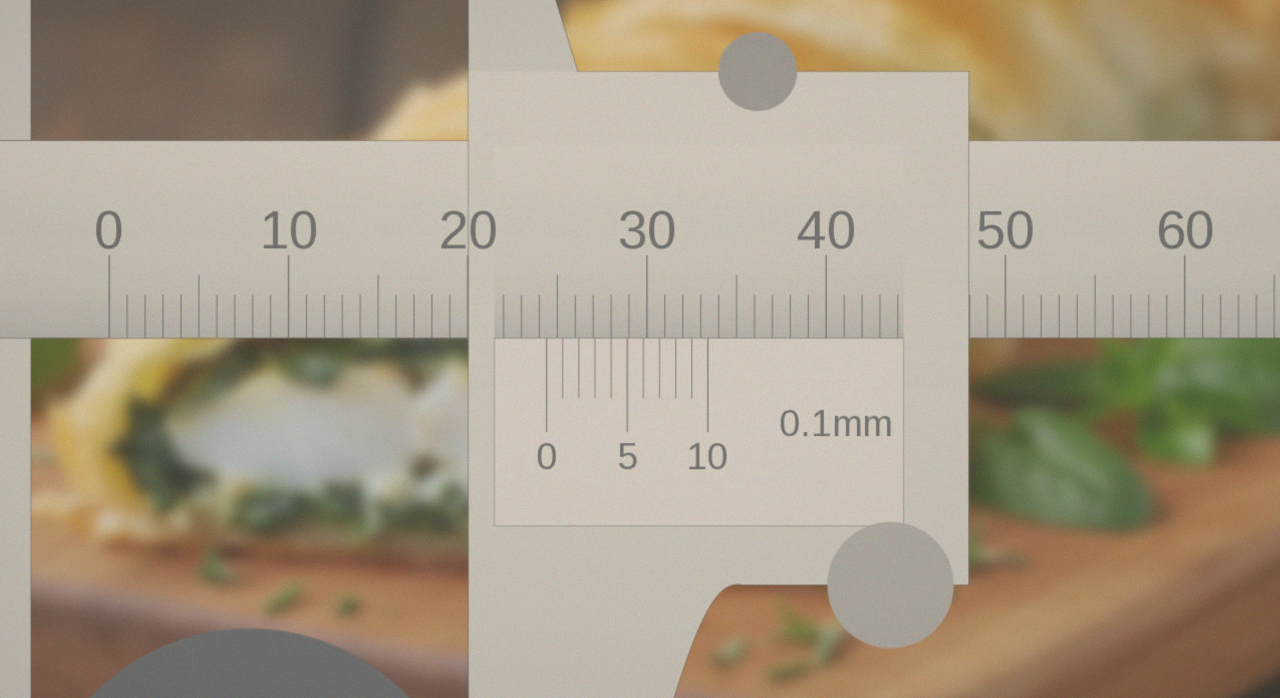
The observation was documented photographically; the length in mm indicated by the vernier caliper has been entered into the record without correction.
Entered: 24.4 mm
